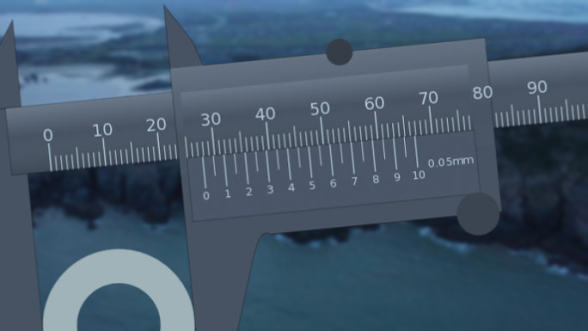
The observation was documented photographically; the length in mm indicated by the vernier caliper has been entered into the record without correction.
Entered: 27.8 mm
